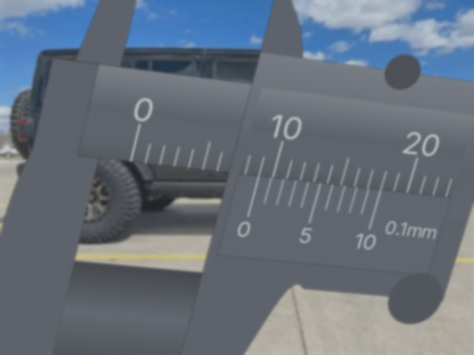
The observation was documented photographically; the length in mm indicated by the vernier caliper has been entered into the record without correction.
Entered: 9.0 mm
